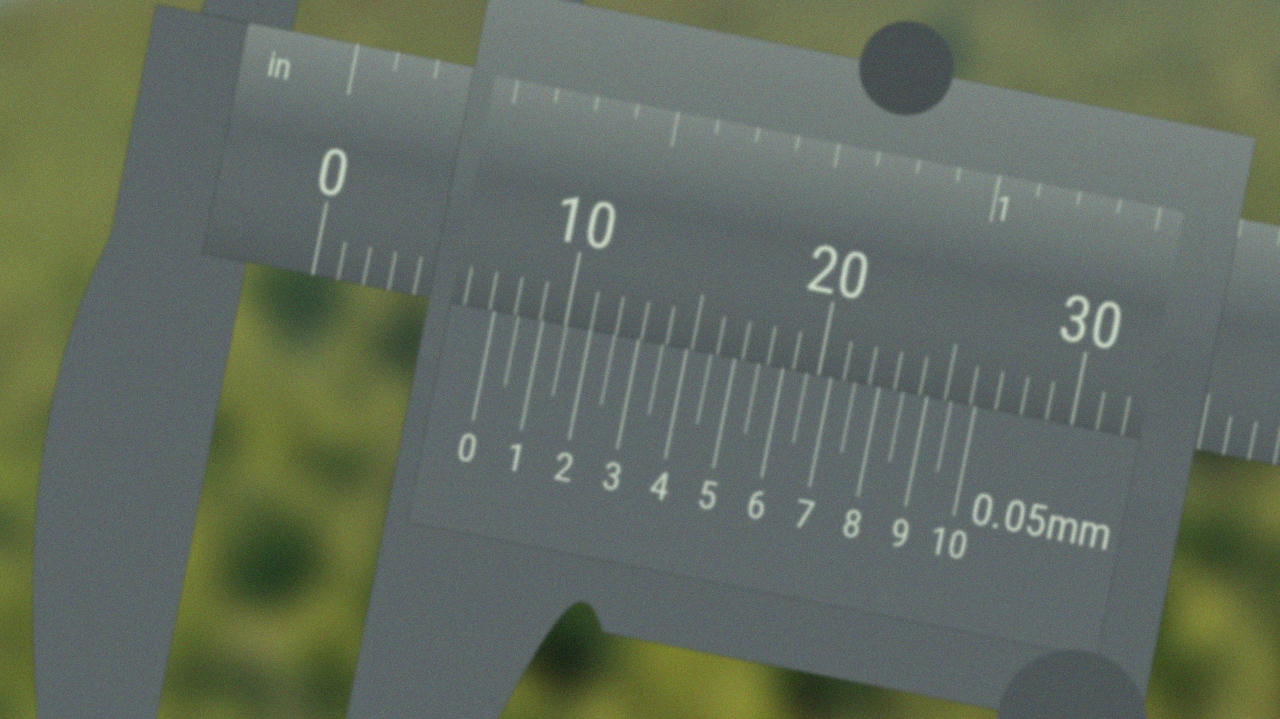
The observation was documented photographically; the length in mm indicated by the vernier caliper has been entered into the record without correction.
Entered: 7.2 mm
